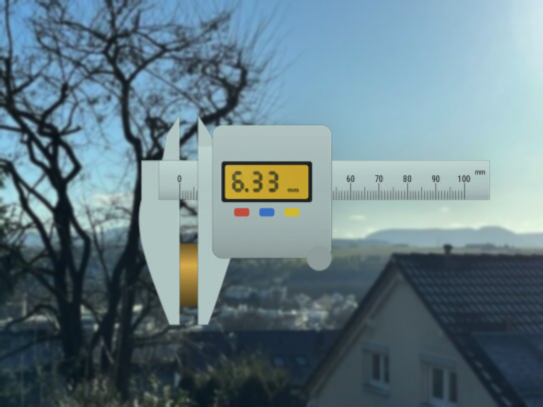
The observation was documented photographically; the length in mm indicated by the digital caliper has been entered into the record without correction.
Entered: 6.33 mm
